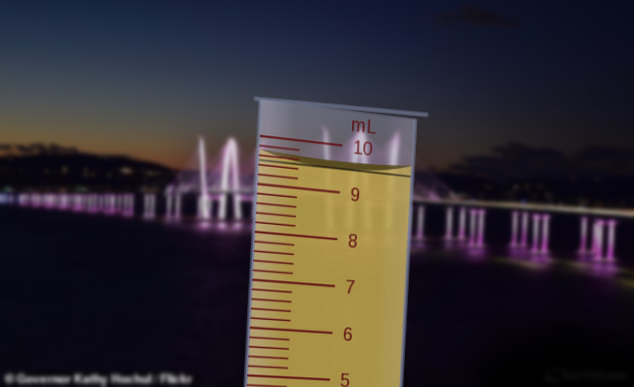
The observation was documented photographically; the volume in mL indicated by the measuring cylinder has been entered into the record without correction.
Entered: 9.5 mL
